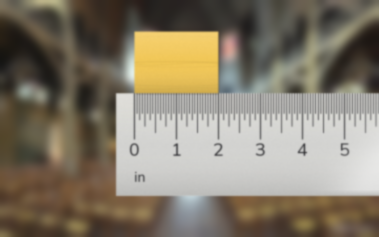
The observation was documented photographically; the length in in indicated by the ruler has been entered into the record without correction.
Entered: 2 in
